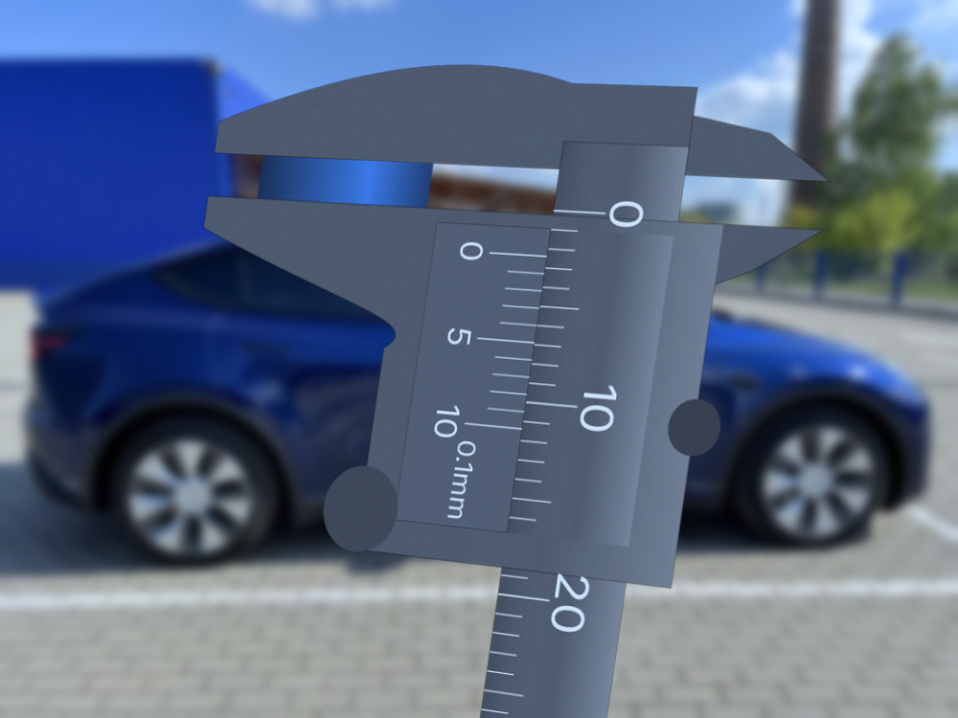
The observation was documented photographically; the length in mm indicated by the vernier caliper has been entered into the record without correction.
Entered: 2.4 mm
